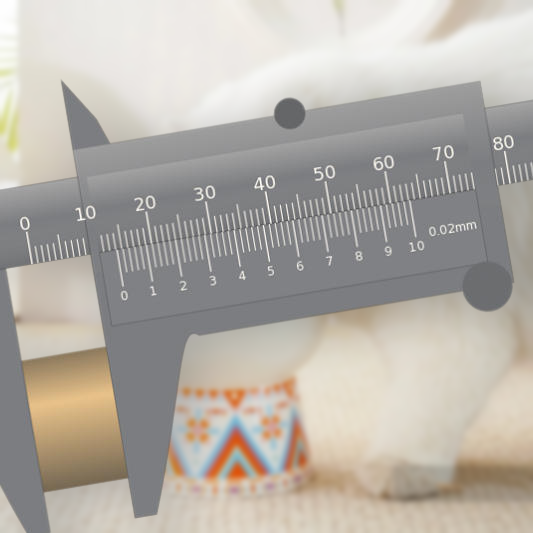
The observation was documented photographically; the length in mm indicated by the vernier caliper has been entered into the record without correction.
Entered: 14.2 mm
